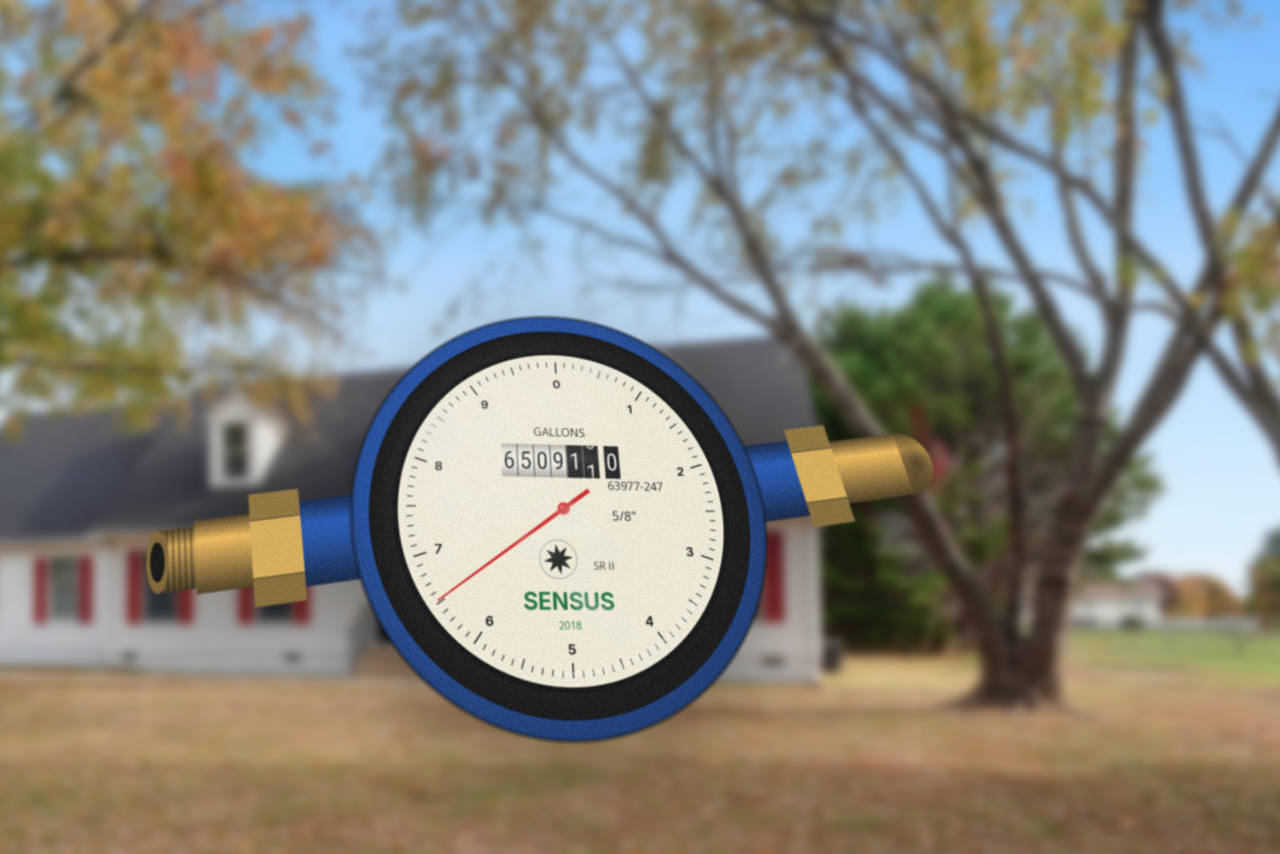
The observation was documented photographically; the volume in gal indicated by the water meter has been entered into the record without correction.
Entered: 6509106.5 gal
